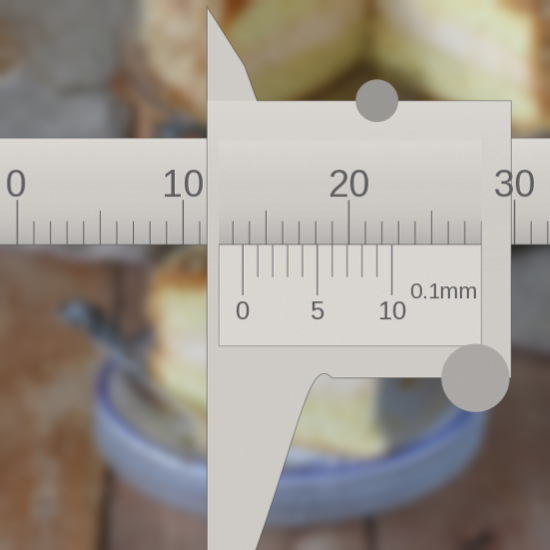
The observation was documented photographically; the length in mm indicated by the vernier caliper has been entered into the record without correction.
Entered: 13.6 mm
